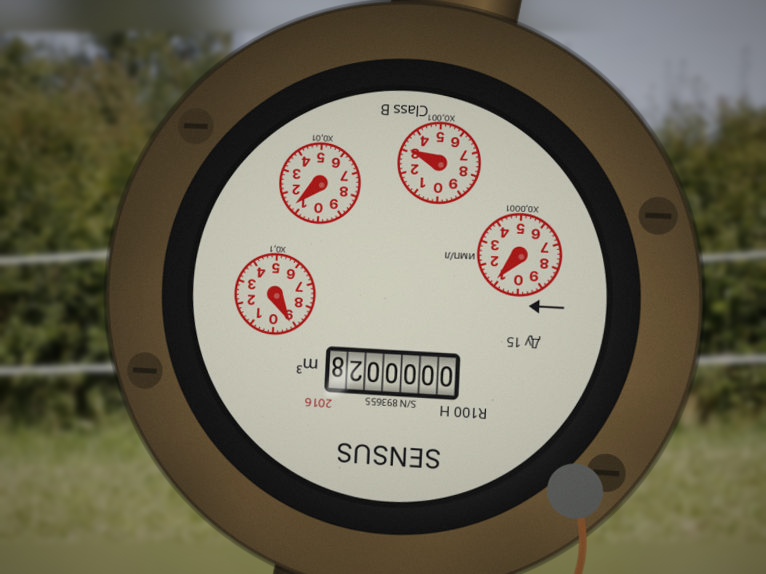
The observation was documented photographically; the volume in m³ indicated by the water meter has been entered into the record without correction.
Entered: 27.9131 m³
